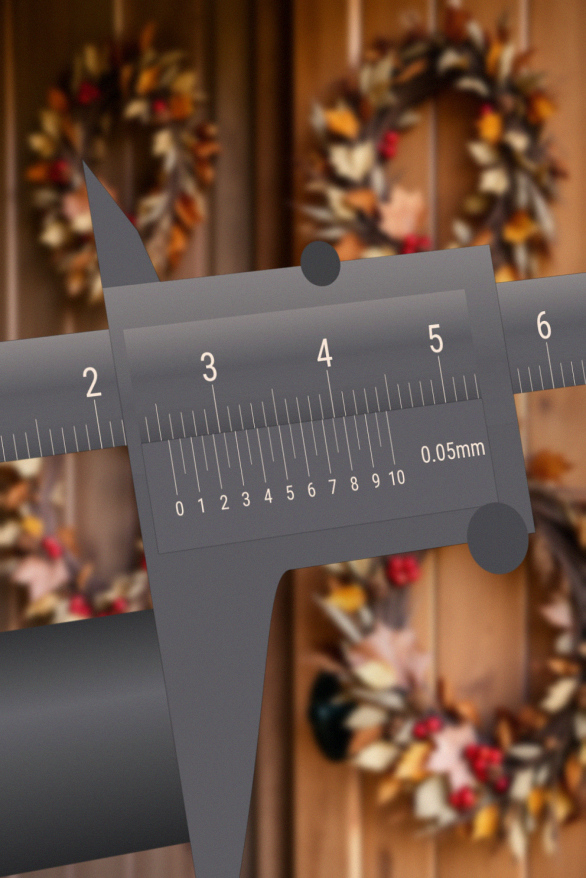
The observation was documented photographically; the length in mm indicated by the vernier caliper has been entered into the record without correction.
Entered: 25.6 mm
